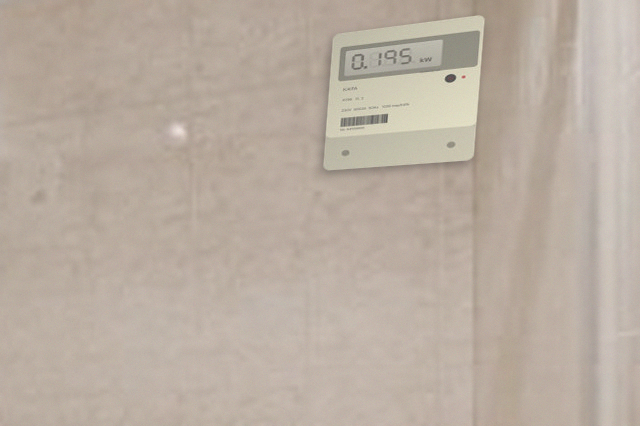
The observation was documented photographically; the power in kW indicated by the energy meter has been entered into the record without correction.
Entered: 0.195 kW
